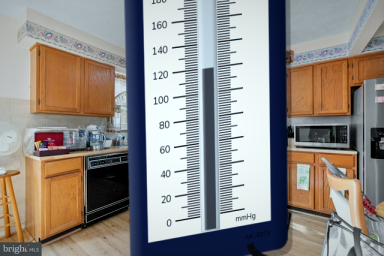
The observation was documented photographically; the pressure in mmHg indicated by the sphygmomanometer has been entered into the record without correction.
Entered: 120 mmHg
